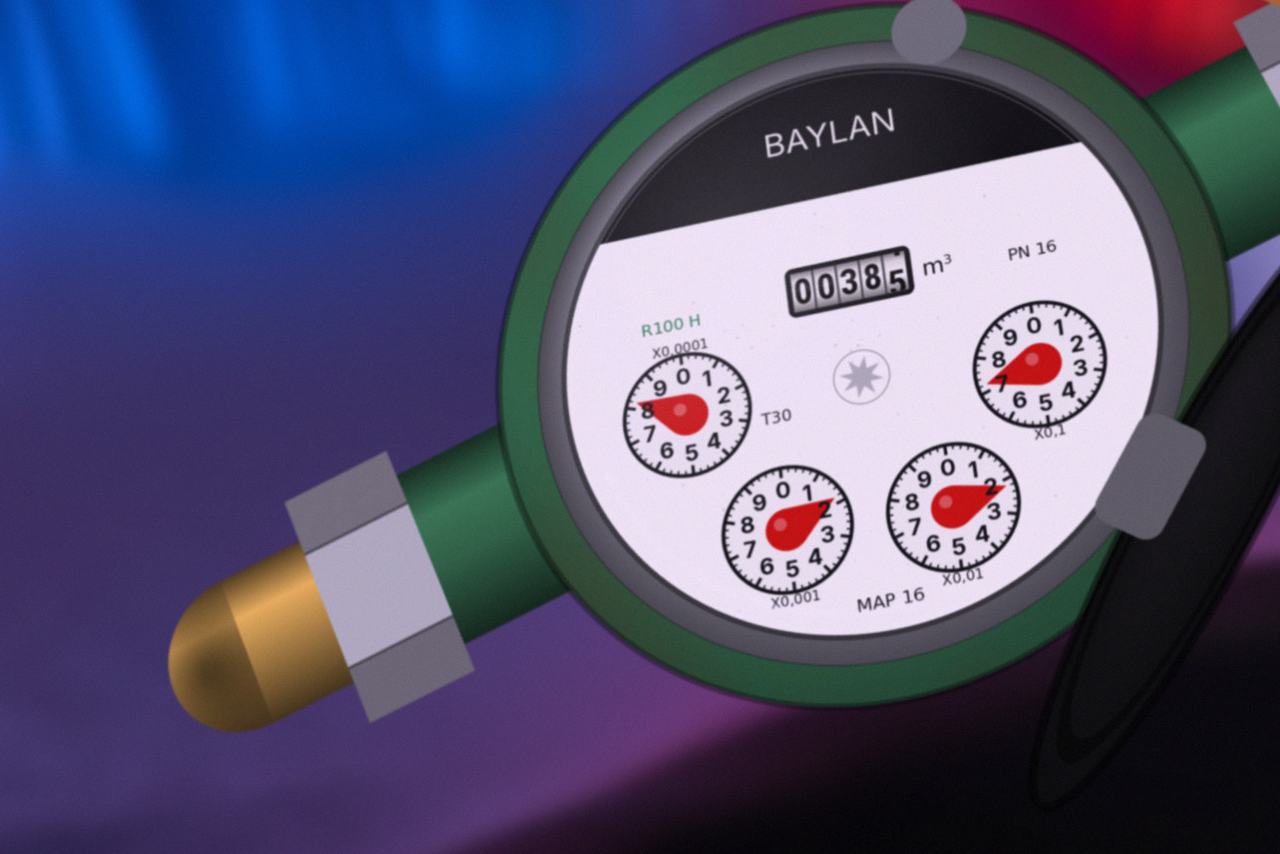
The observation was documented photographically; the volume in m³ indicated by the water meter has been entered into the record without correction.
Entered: 384.7218 m³
